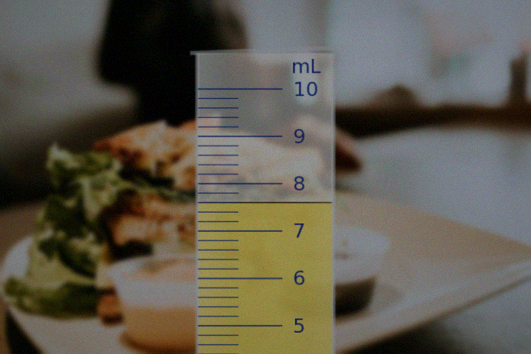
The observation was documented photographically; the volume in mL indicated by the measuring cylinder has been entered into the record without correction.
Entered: 7.6 mL
